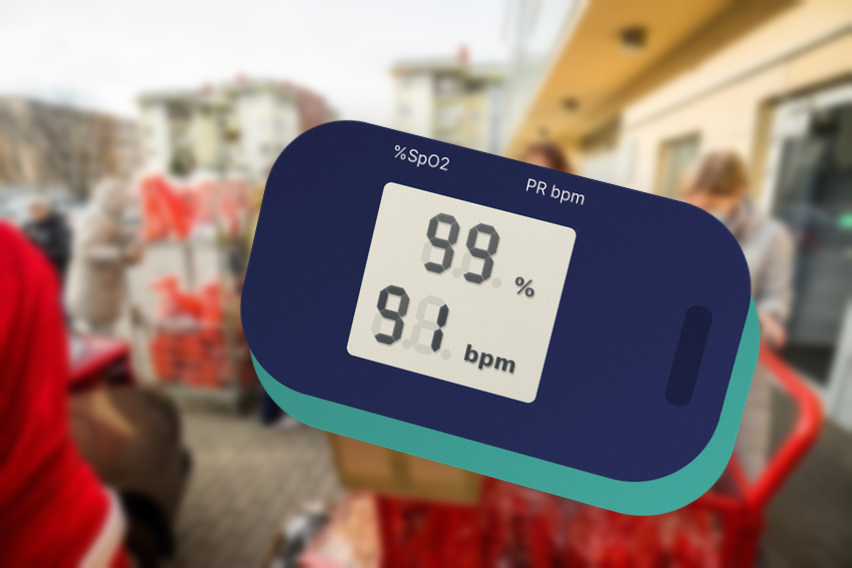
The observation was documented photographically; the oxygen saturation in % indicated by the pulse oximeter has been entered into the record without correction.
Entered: 99 %
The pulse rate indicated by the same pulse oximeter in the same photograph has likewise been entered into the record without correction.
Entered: 91 bpm
